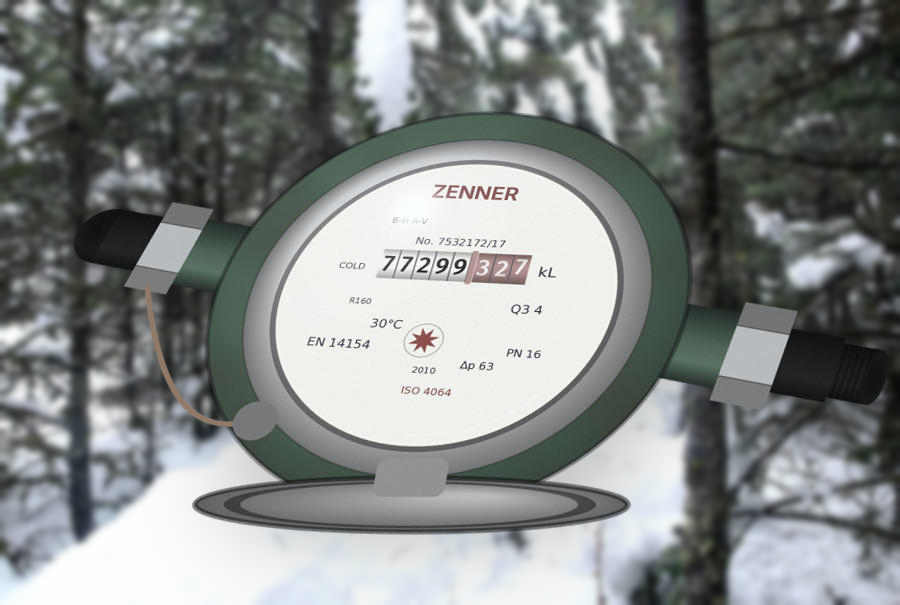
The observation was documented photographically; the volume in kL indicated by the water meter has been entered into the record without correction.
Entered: 77299.327 kL
